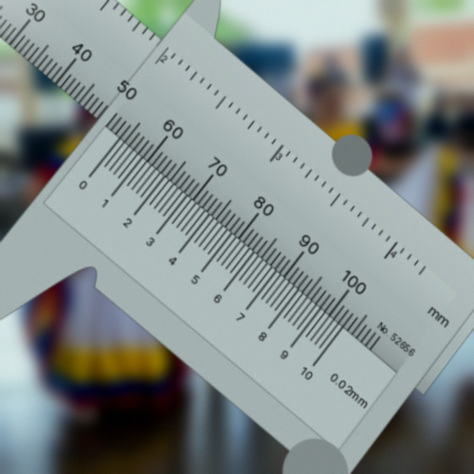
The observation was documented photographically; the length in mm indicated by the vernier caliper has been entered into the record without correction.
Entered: 54.0 mm
